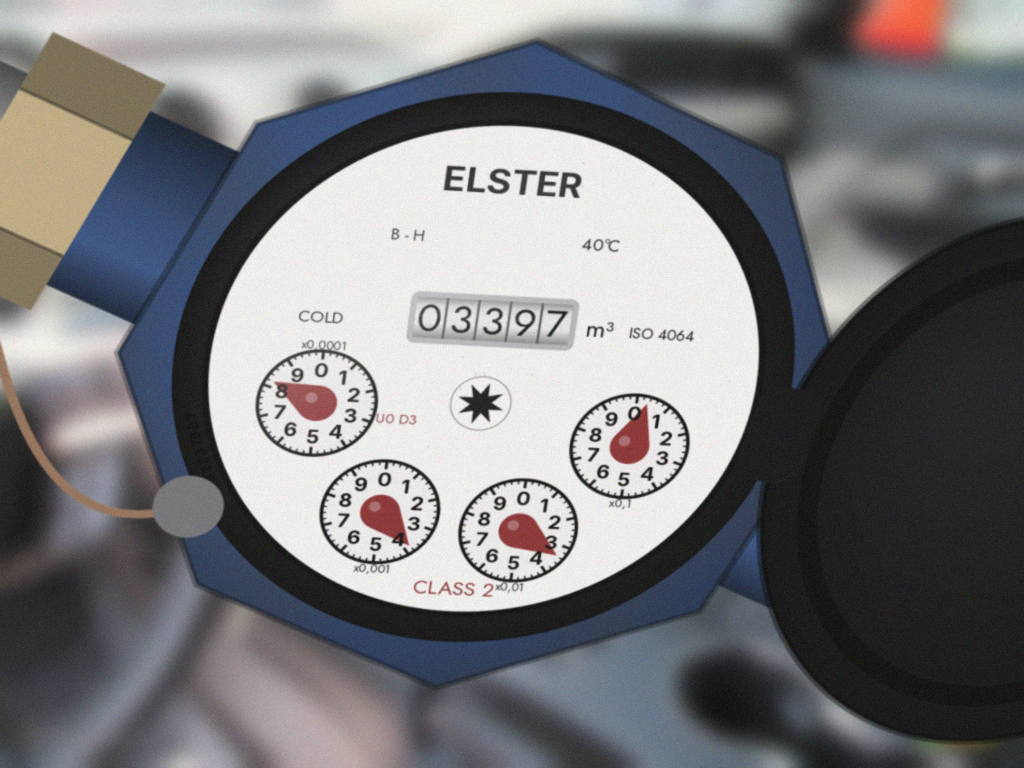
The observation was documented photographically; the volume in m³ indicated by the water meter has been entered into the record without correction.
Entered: 3397.0338 m³
